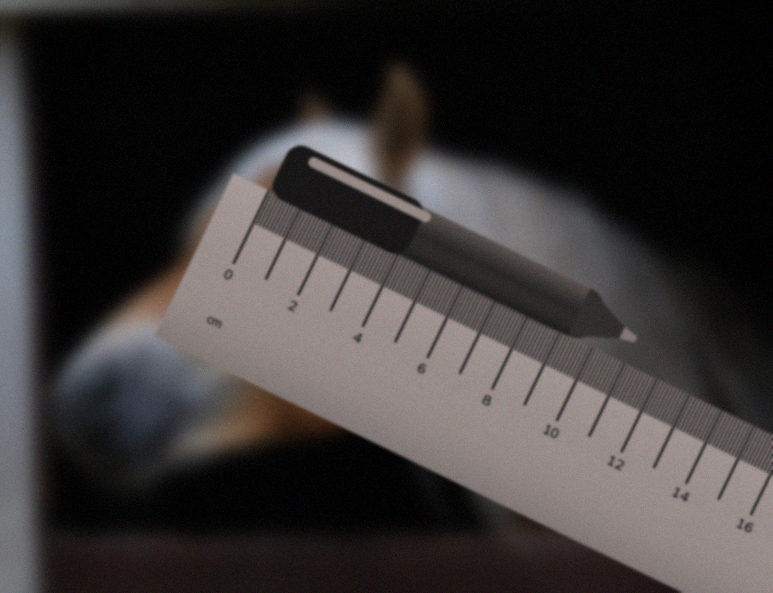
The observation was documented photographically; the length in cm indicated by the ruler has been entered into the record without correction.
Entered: 11 cm
